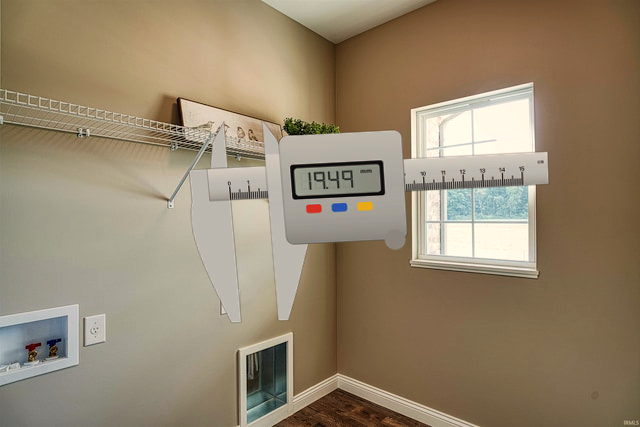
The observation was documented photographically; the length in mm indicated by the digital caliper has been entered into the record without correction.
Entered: 19.49 mm
